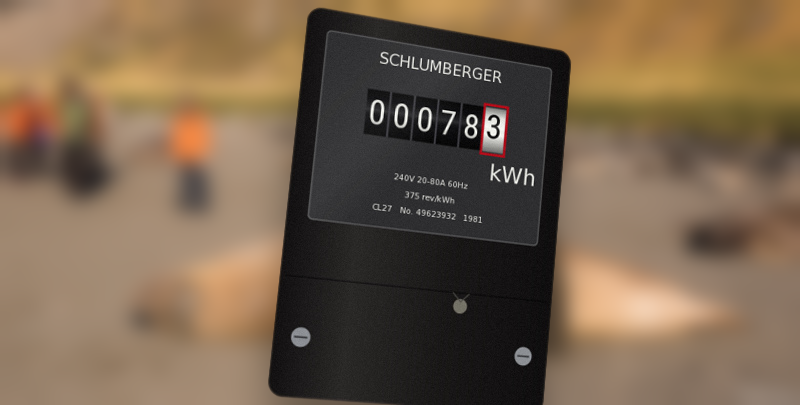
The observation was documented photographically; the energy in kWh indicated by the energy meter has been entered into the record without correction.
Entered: 78.3 kWh
